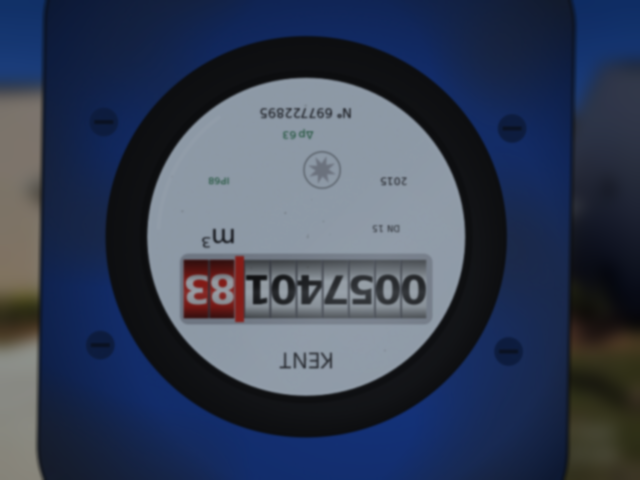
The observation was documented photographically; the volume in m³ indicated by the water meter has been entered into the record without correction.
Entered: 57401.83 m³
